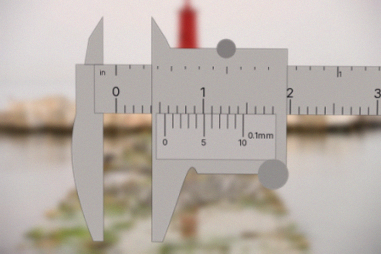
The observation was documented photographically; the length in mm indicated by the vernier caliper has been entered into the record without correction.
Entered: 5.6 mm
